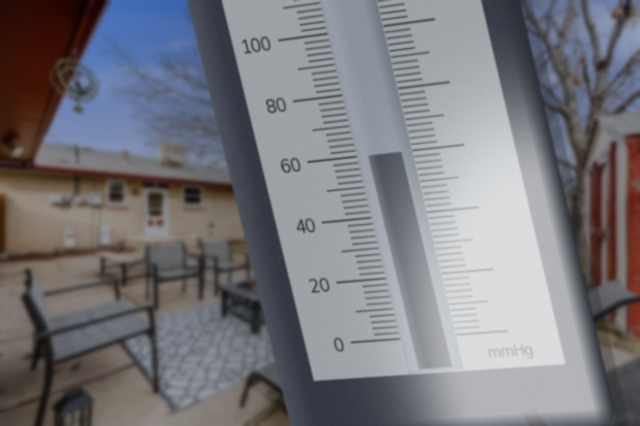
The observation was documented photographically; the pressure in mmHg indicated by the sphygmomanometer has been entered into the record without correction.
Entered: 60 mmHg
